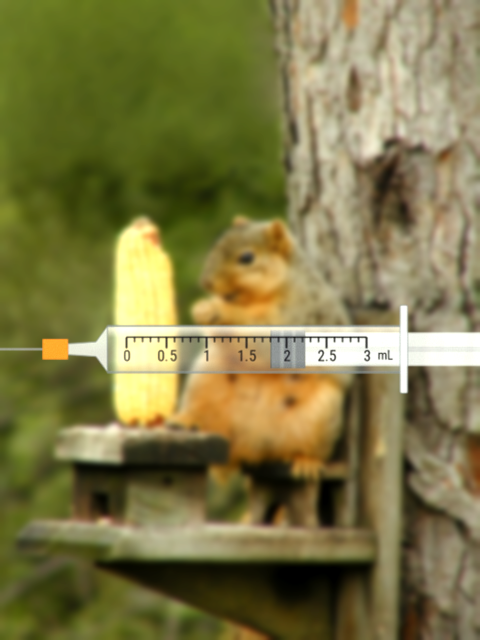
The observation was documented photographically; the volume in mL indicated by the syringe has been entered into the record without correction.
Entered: 1.8 mL
